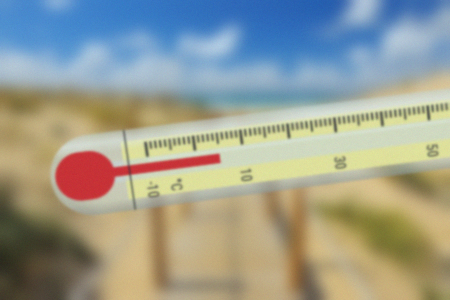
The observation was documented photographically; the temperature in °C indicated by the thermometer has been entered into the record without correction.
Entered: 5 °C
